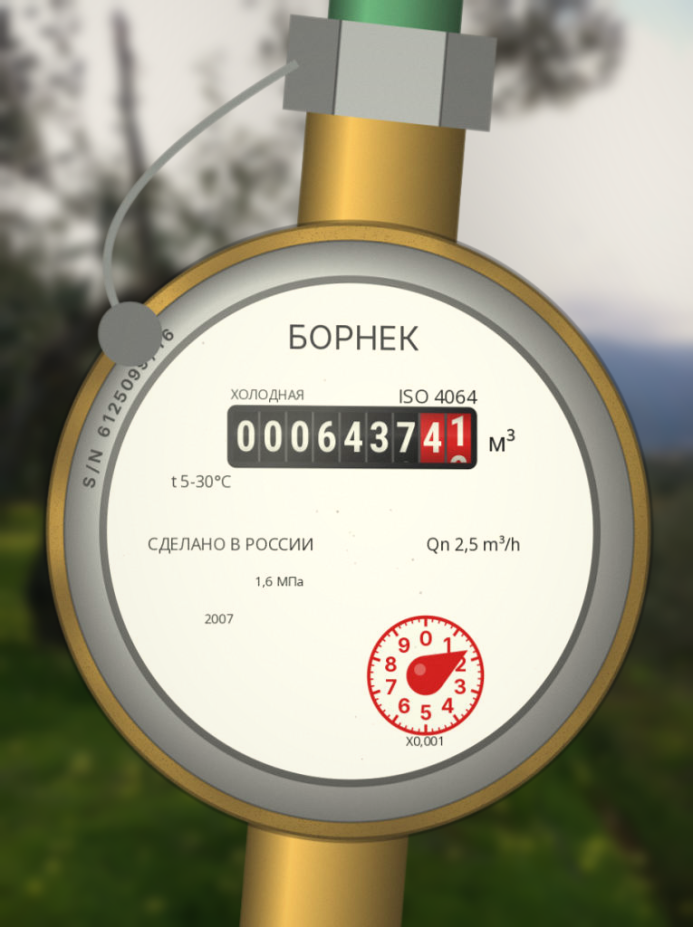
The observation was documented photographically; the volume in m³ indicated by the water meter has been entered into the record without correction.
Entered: 6437.411 m³
